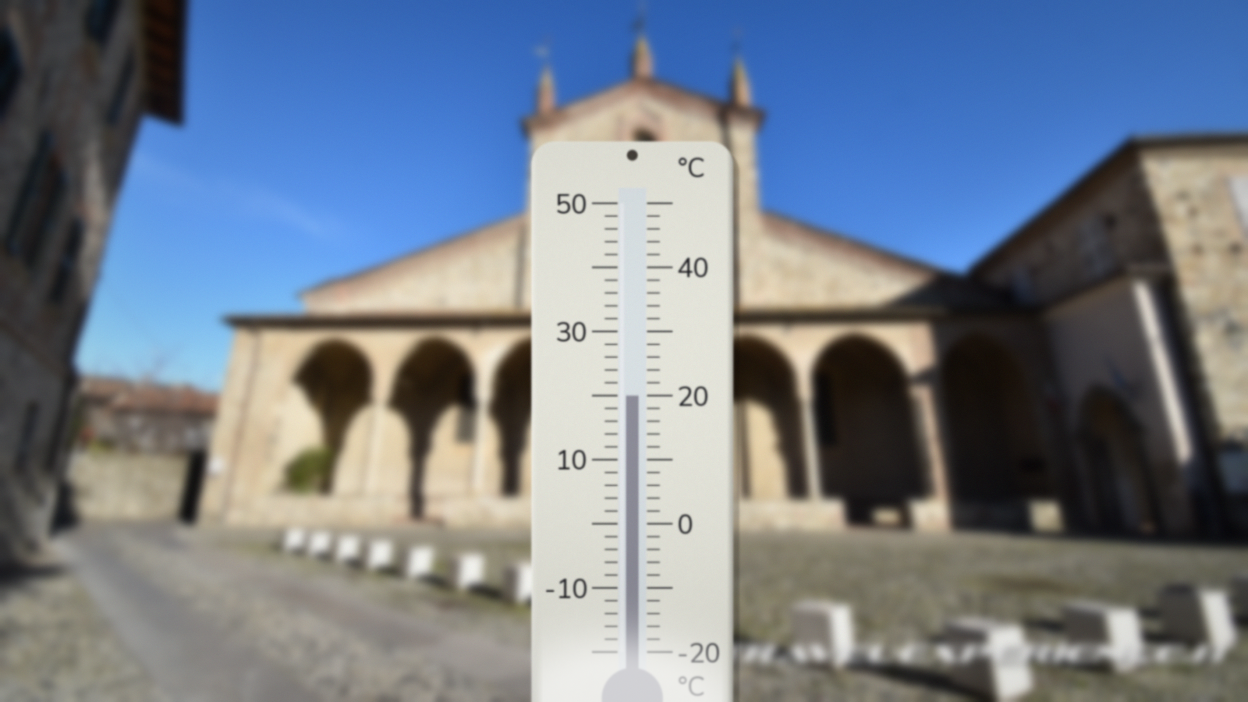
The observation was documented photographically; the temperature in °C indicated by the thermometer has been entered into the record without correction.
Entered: 20 °C
